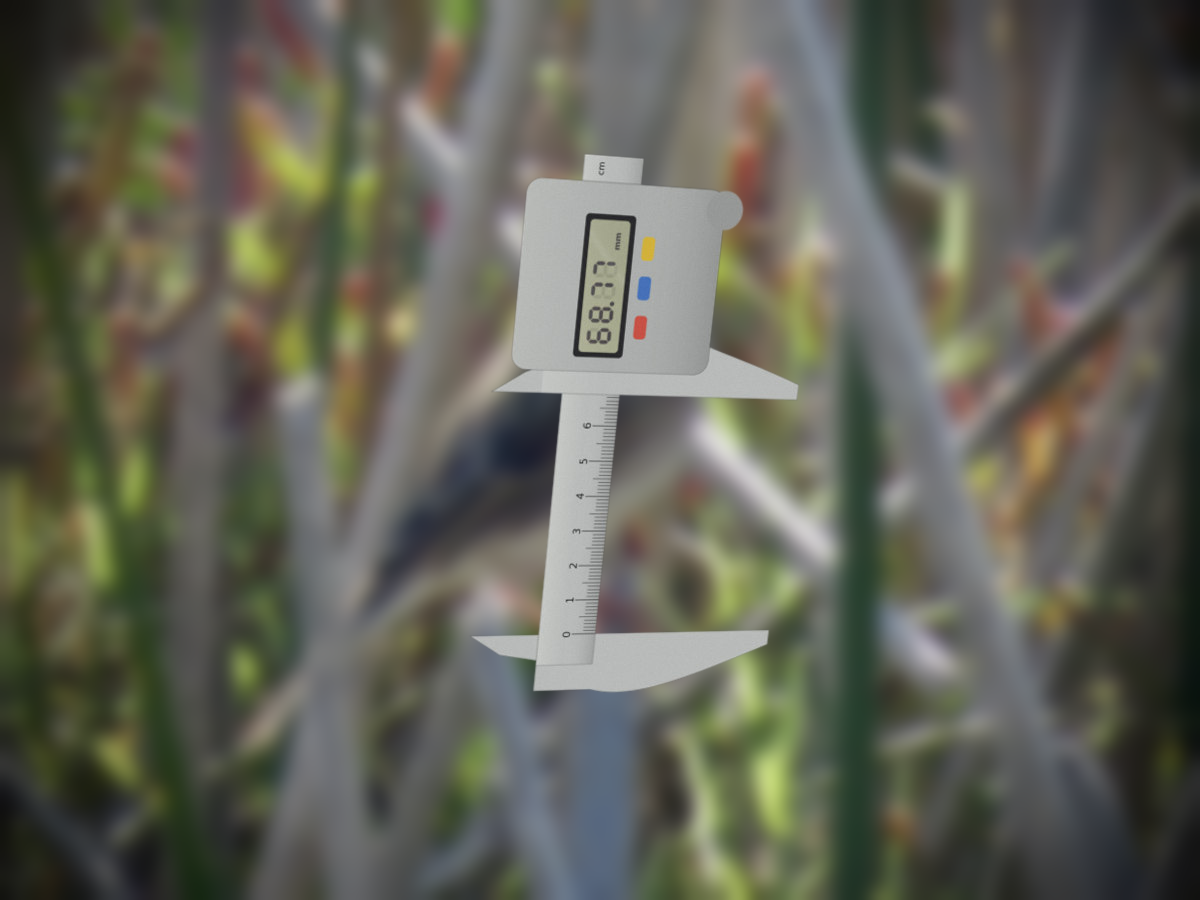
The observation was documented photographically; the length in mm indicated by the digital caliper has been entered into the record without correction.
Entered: 68.77 mm
